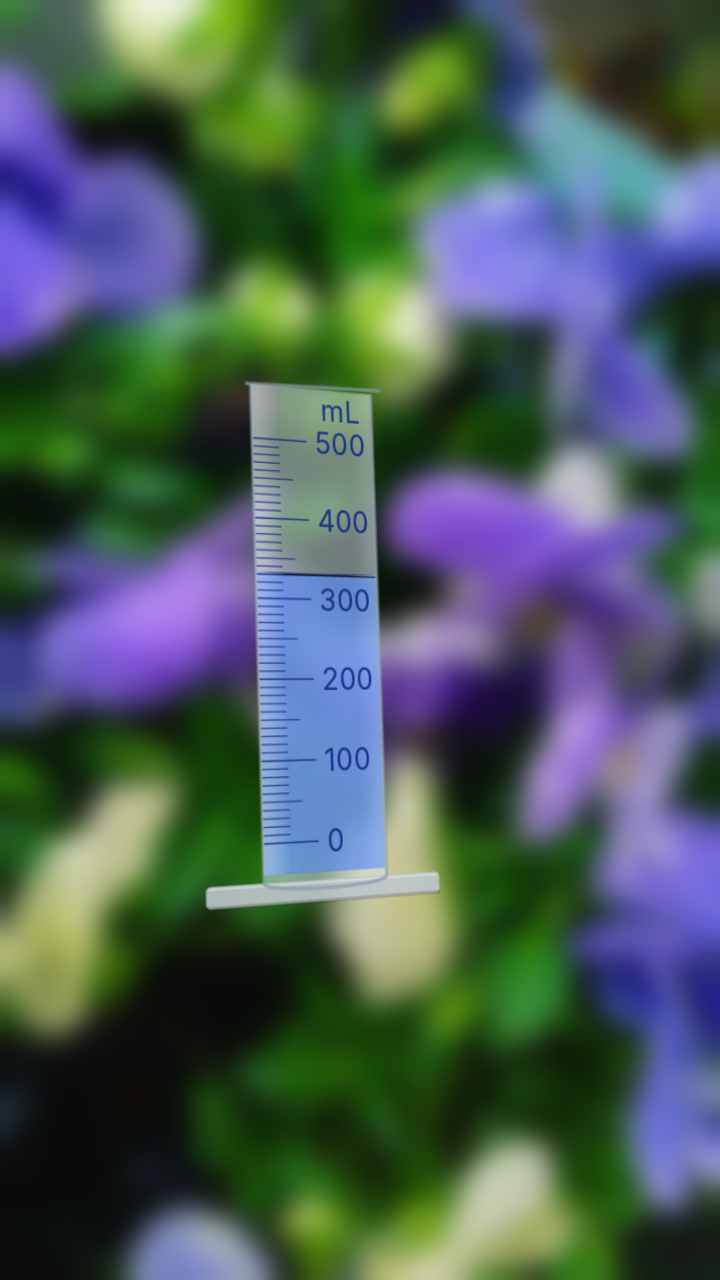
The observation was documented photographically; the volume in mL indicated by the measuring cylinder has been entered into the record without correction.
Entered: 330 mL
